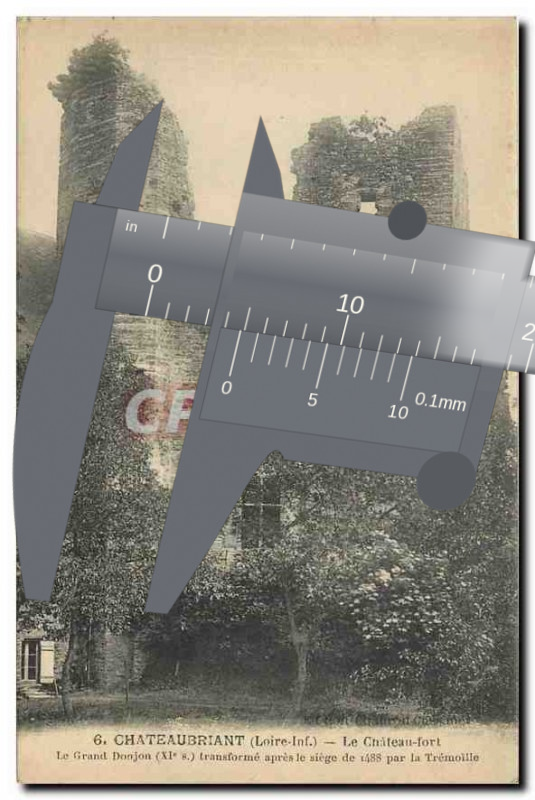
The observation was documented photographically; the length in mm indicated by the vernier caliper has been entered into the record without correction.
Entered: 4.8 mm
